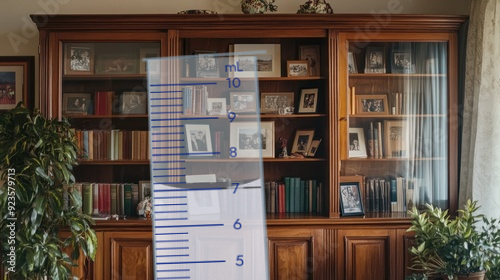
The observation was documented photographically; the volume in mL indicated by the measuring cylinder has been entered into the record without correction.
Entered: 7 mL
